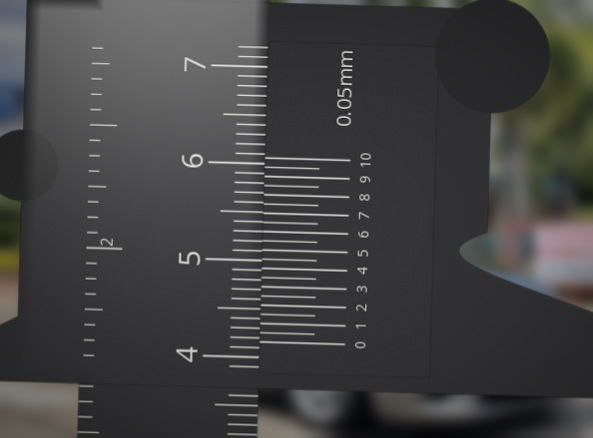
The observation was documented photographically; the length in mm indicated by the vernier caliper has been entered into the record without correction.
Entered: 41.6 mm
